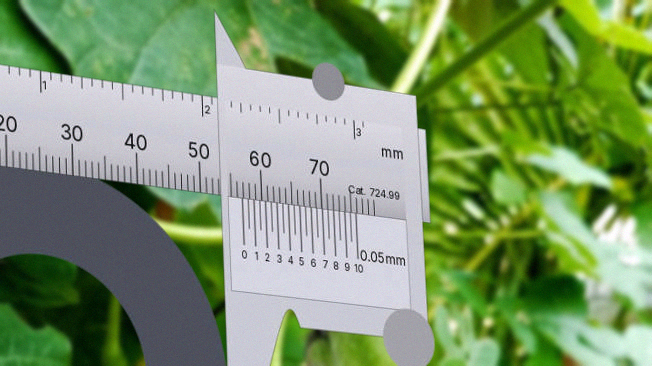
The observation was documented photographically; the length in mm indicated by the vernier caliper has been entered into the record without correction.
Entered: 56.8 mm
